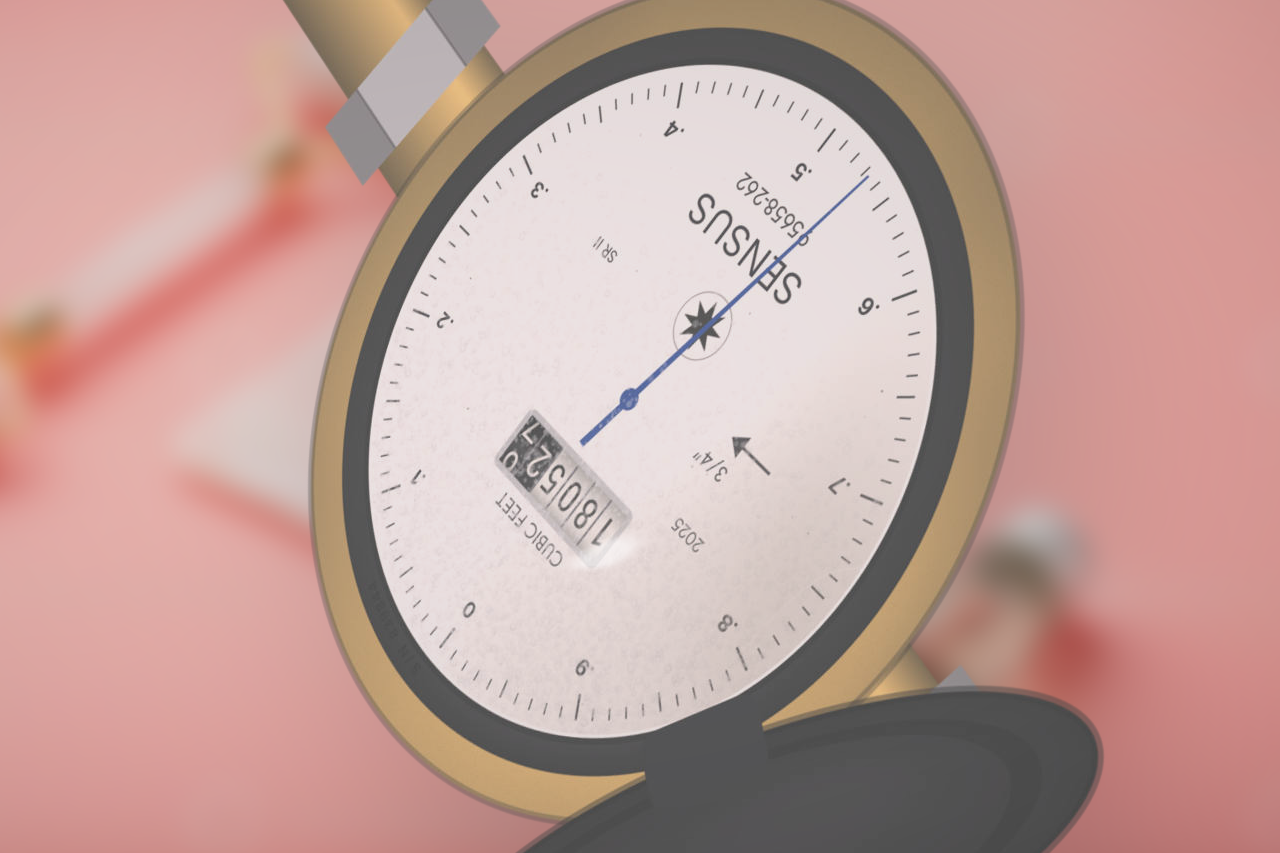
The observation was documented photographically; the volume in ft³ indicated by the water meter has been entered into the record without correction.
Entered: 180526.53 ft³
